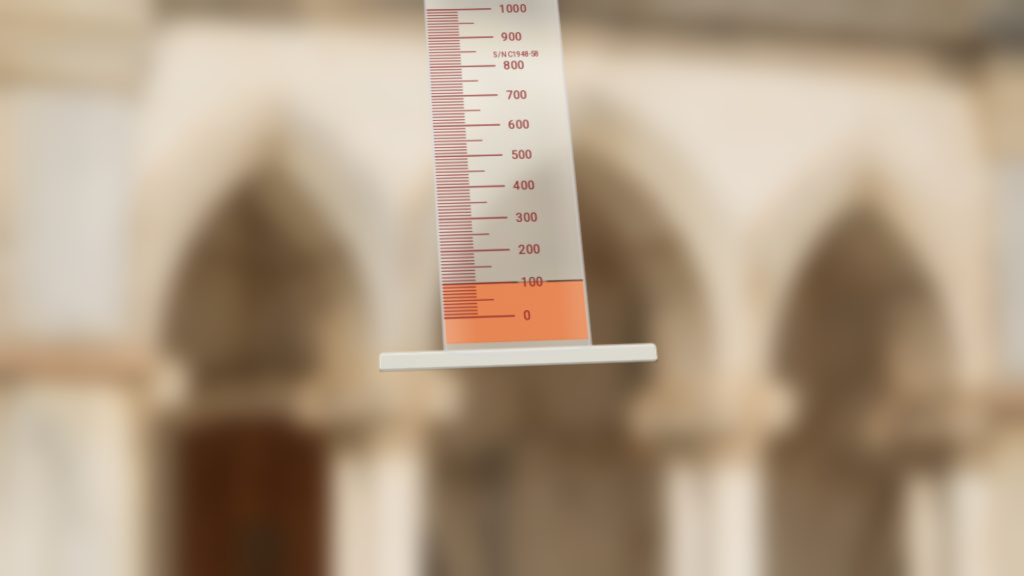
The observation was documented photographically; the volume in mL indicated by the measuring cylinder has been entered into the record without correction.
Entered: 100 mL
